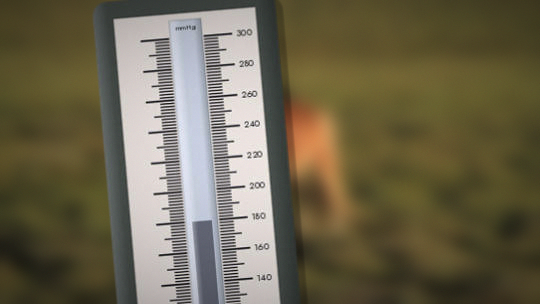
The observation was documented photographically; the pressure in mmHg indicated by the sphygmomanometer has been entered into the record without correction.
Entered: 180 mmHg
